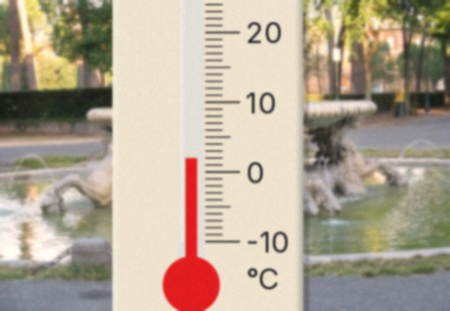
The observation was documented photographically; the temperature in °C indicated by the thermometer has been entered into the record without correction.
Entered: 2 °C
